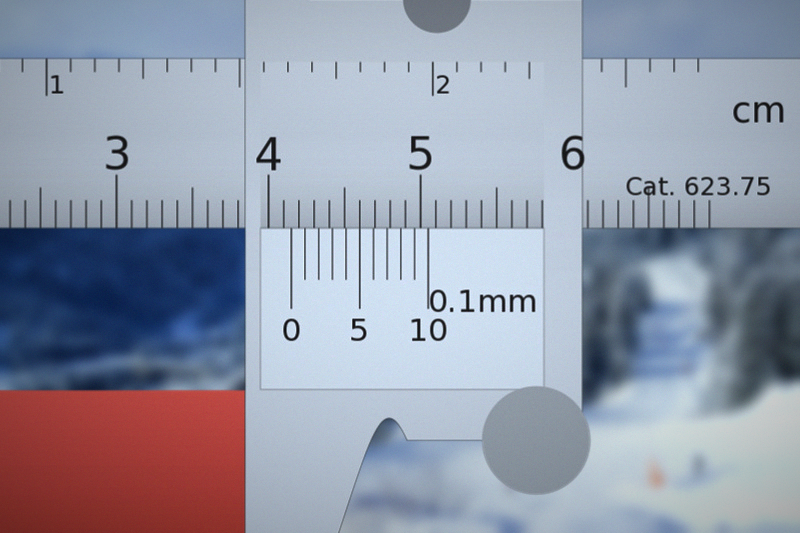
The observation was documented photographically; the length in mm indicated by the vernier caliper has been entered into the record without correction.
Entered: 41.5 mm
